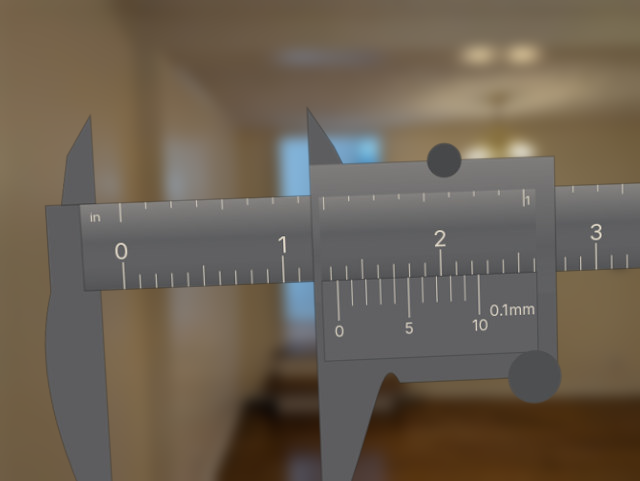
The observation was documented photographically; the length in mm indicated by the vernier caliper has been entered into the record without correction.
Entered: 13.4 mm
